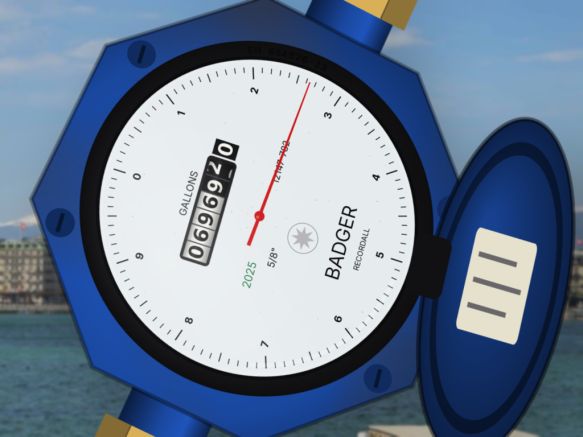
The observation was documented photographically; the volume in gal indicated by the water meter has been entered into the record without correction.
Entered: 696922.6 gal
